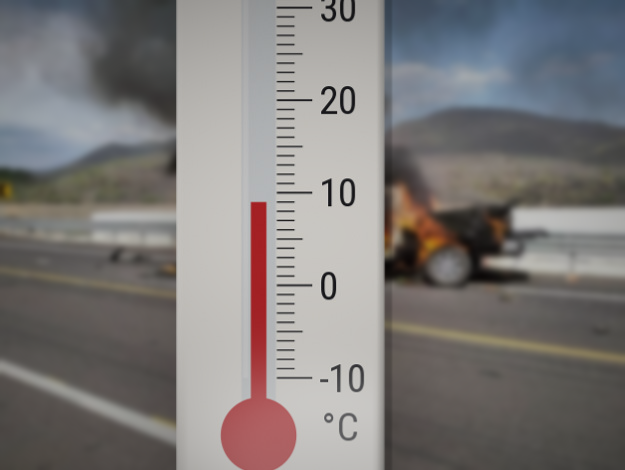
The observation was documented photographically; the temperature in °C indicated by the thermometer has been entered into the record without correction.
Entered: 9 °C
